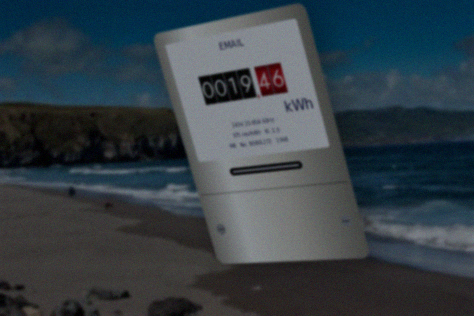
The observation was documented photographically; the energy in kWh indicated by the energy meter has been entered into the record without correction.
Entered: 19.46 kWh
